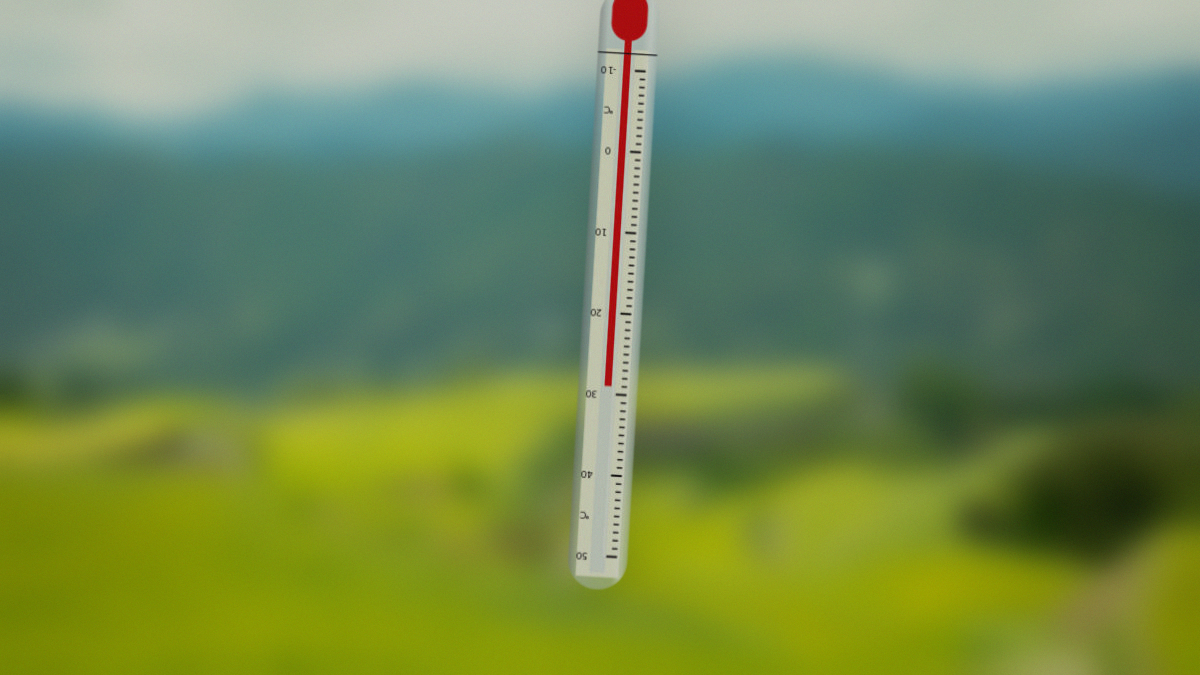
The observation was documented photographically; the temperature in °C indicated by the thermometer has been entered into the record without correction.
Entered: 29 °C
